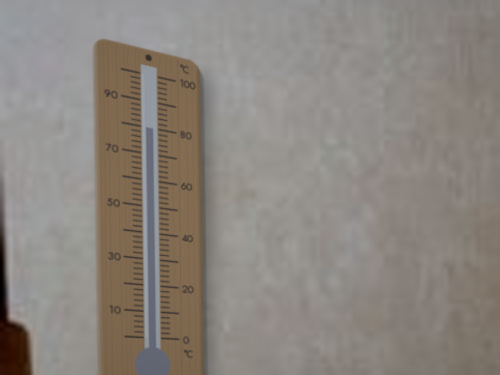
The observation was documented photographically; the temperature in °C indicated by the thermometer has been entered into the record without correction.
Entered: 80 °C
